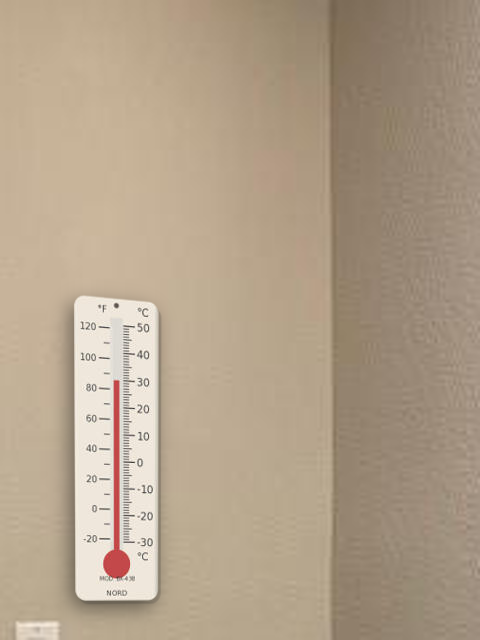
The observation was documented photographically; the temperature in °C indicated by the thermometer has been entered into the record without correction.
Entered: 30 °C
